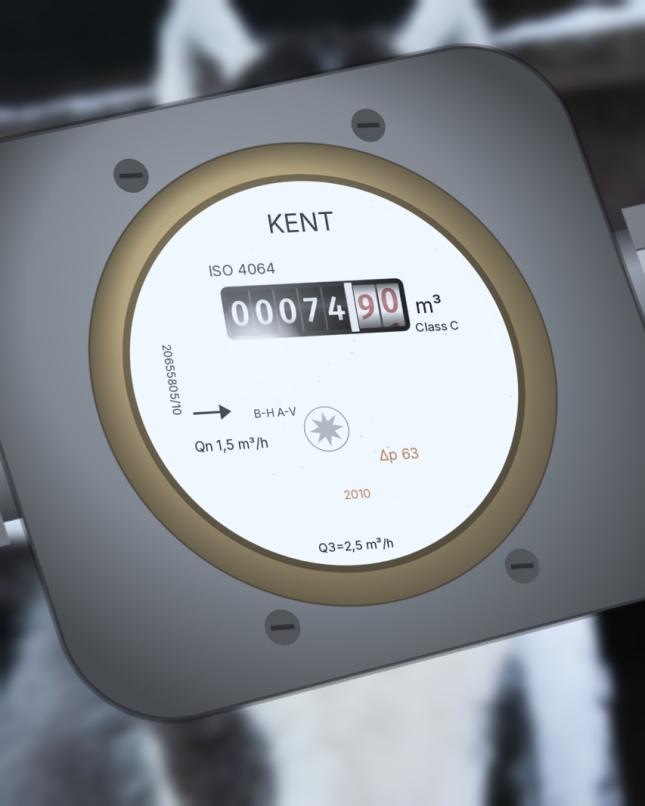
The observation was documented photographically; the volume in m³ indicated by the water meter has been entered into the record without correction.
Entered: 74.90 m³
